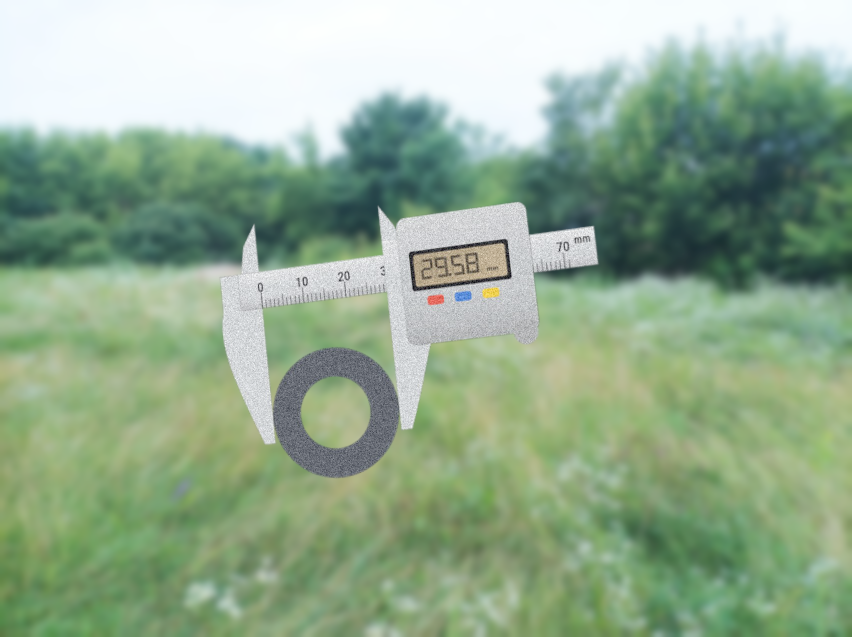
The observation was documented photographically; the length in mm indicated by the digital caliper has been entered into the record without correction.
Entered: 29.58 mm
